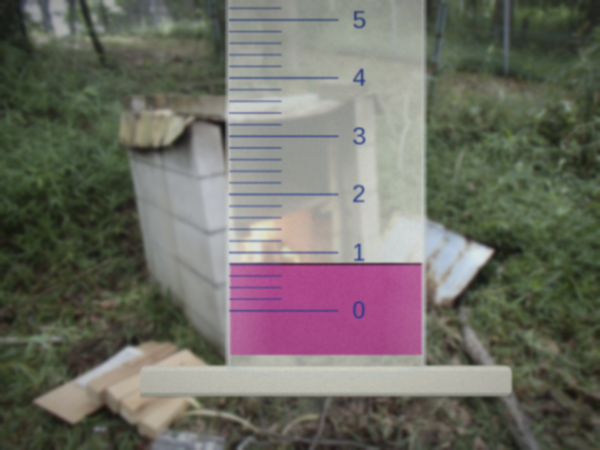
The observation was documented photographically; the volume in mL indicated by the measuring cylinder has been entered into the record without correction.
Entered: 0.8 mL
